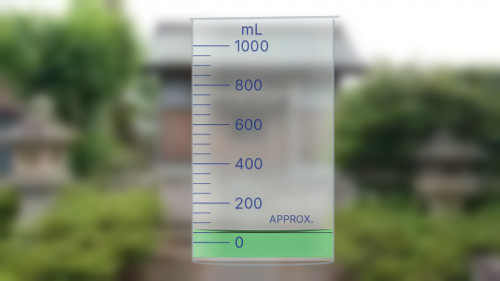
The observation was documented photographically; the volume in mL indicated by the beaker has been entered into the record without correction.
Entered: 50 mL
